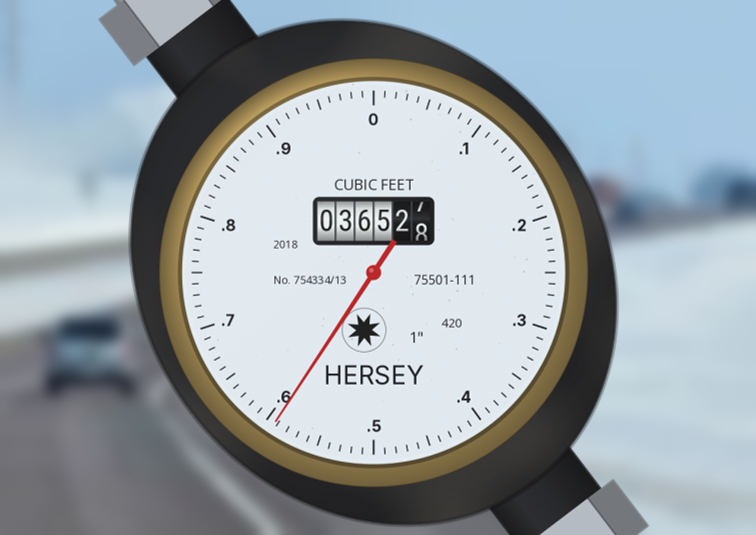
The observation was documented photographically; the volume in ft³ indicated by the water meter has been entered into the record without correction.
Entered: 36527.59 ft³
